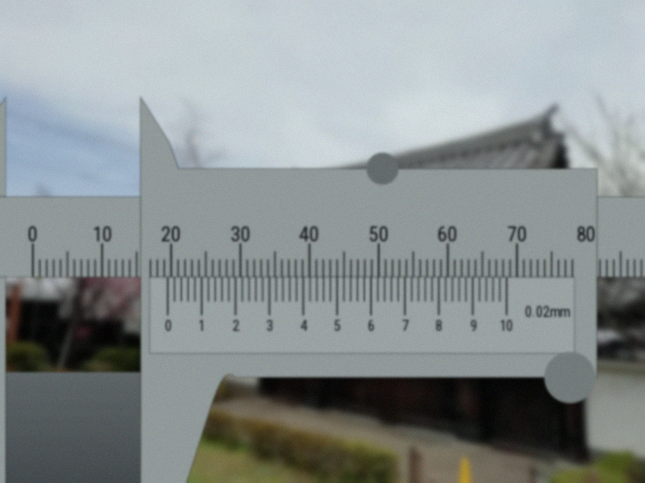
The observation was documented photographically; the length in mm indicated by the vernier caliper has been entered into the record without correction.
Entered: 19.5 mm
